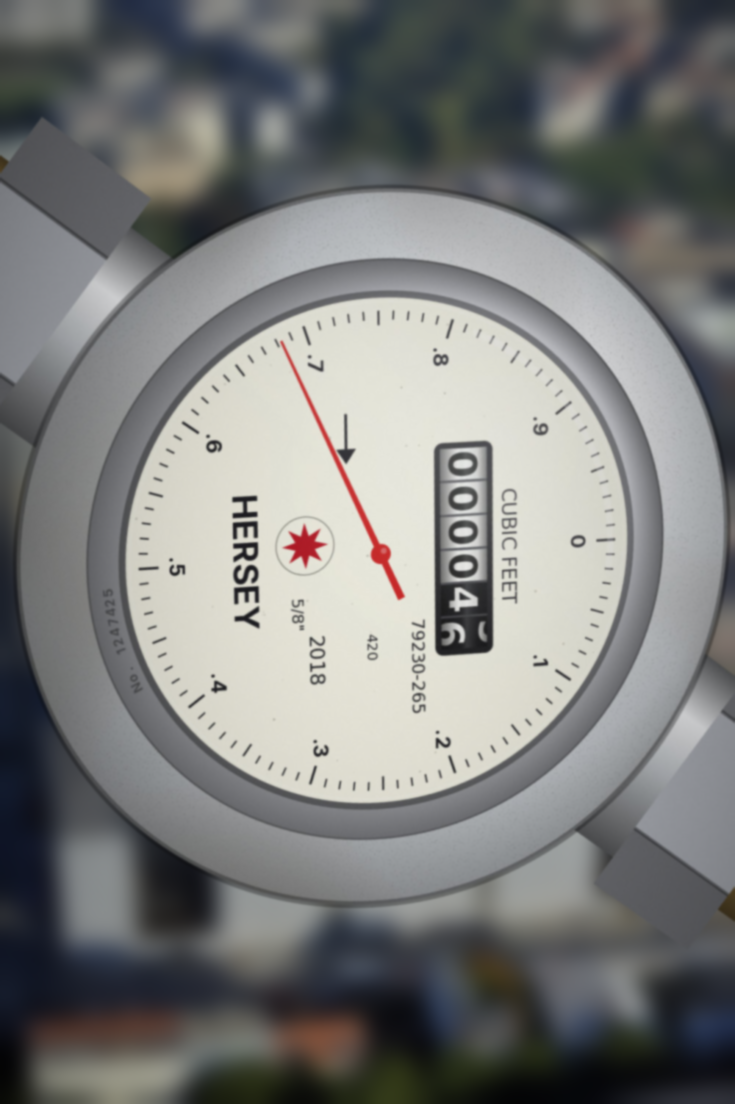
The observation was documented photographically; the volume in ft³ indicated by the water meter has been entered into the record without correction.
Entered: 45.68 ft³
